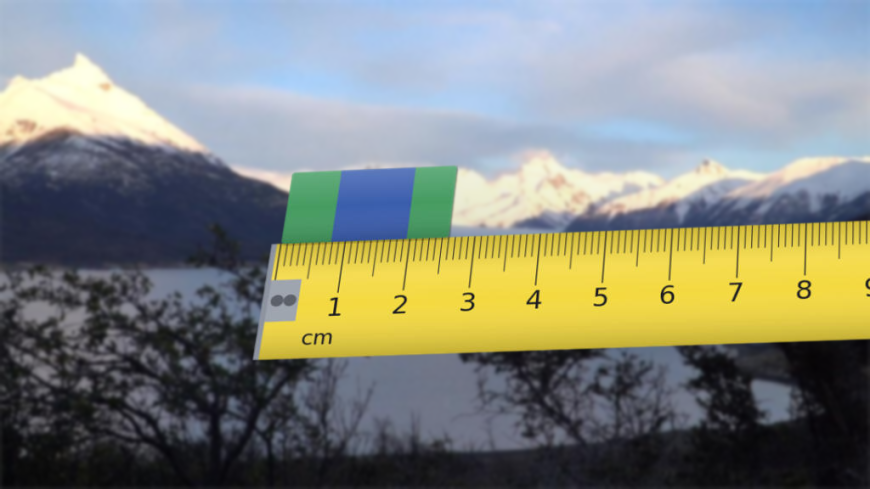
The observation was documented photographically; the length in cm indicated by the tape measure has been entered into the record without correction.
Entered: 2.6 cm
